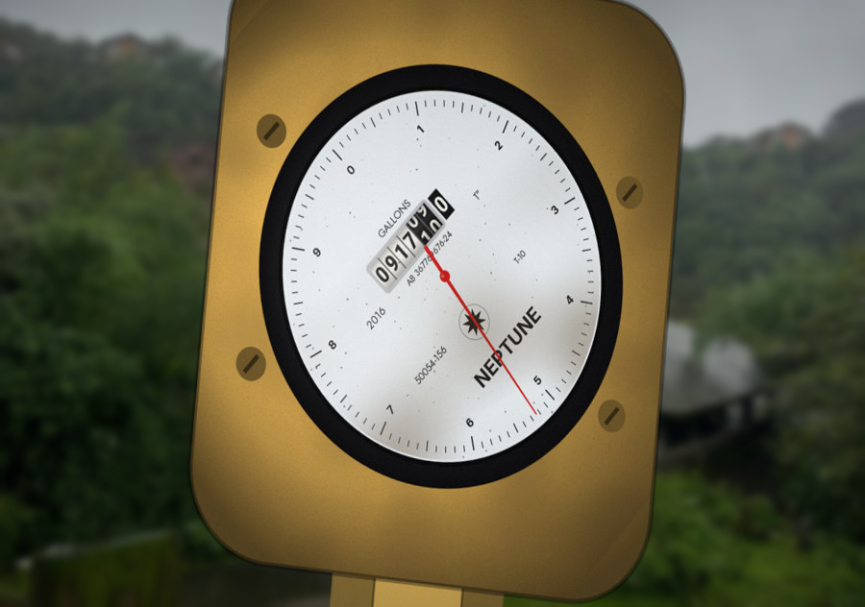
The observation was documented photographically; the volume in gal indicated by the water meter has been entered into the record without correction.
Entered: 917095.2 gal
